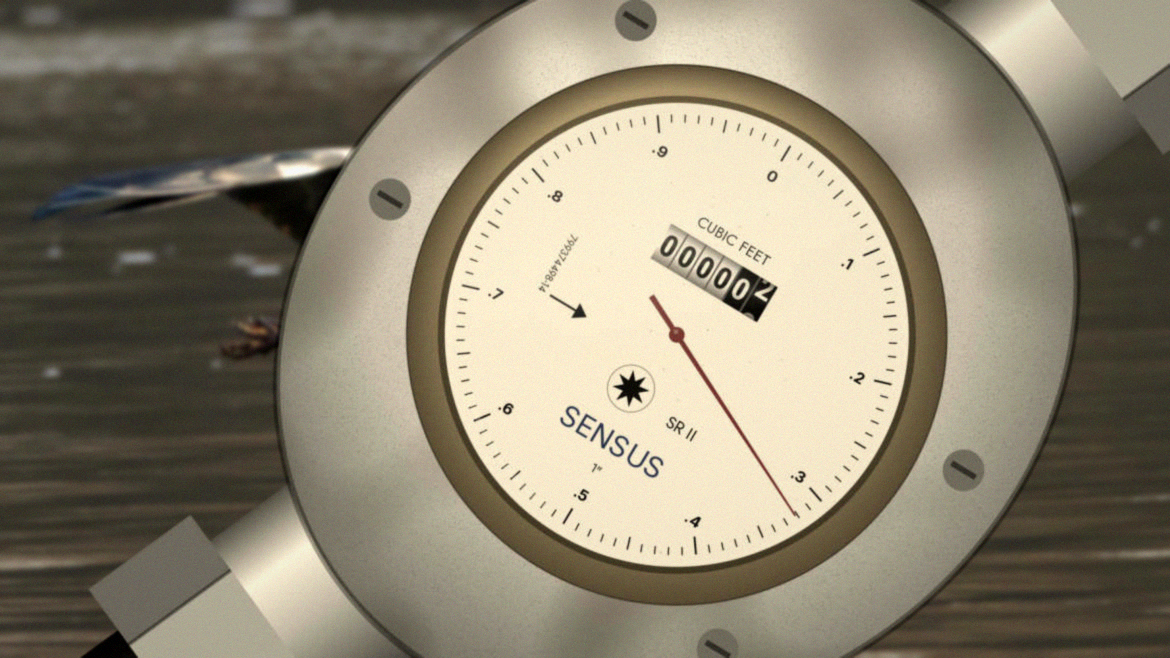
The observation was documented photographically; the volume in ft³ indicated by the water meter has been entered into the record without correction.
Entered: 2.32 ft³
